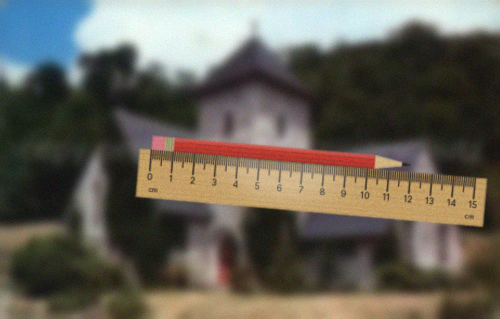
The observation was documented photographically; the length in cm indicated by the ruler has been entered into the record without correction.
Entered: 12 cm
